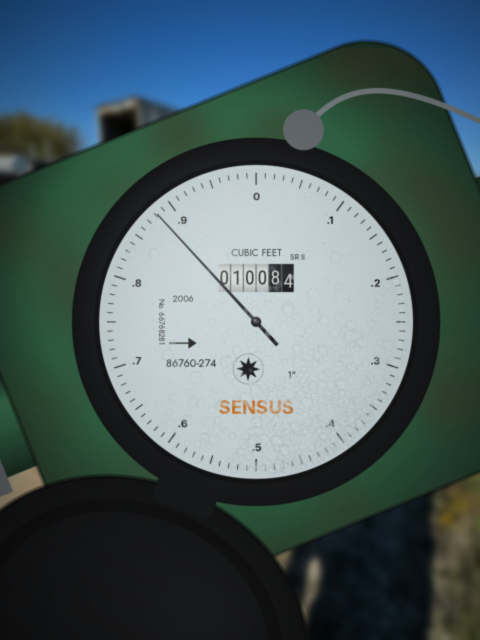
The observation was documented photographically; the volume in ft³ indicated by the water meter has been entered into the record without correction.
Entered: 10083.88 ft³
